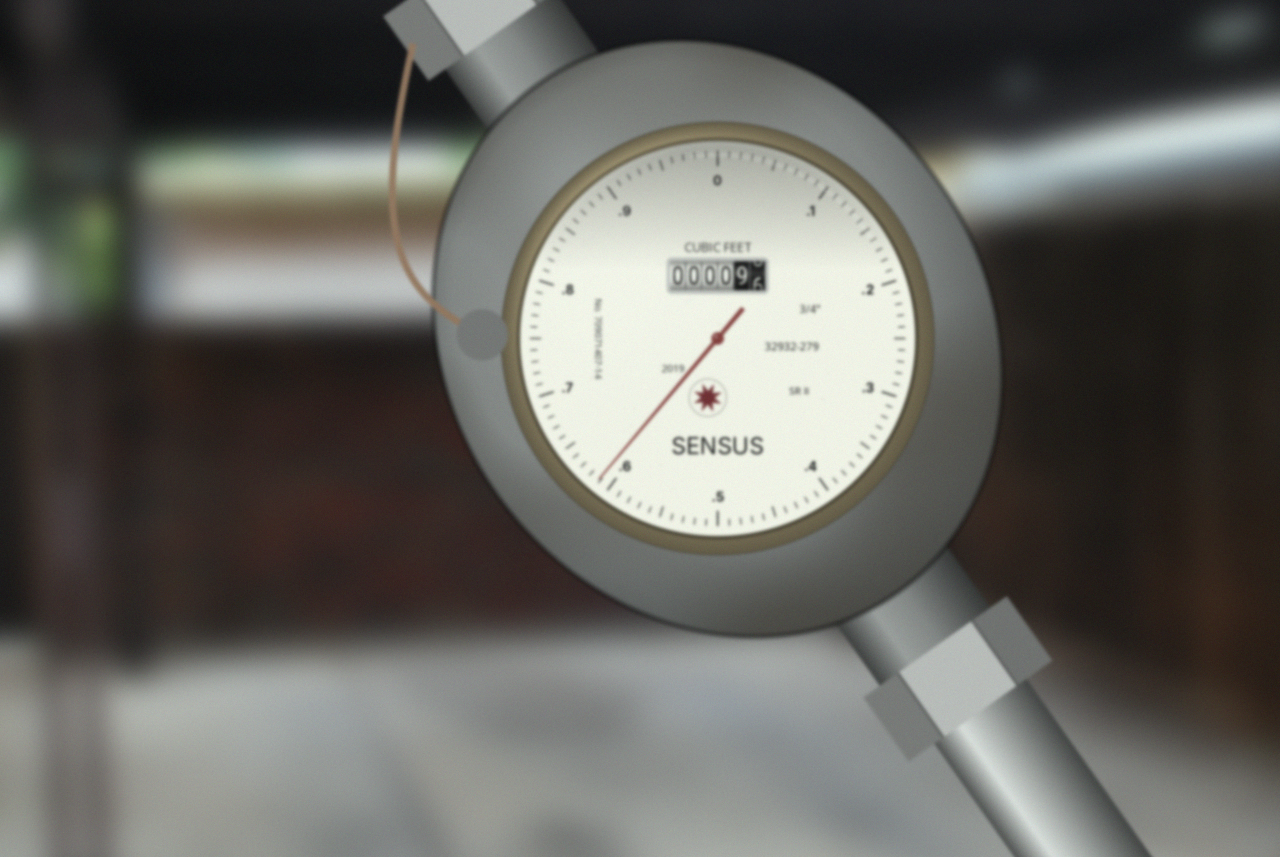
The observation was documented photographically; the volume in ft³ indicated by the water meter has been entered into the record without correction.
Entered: 95.61 ft³
